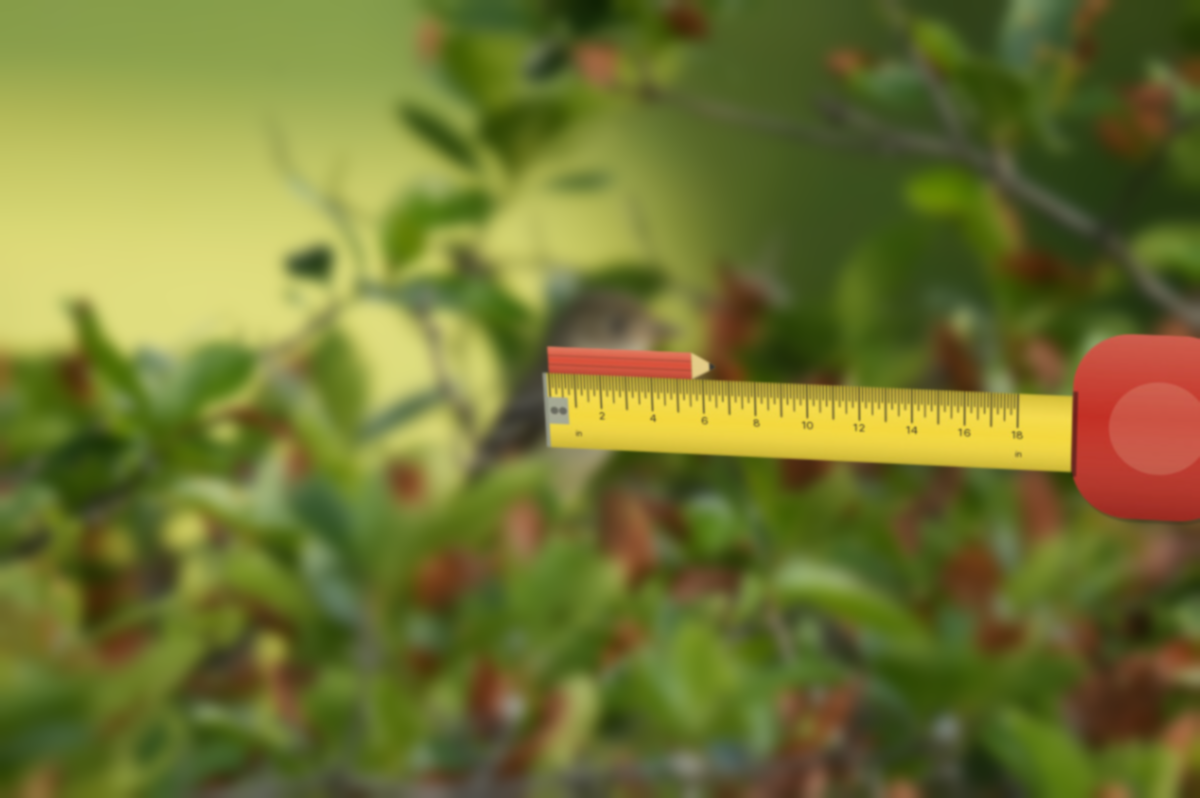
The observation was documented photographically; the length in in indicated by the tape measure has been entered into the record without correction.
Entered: 6.5 in
